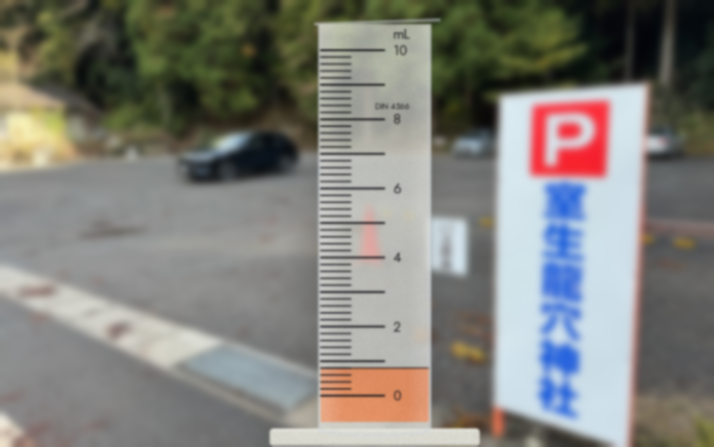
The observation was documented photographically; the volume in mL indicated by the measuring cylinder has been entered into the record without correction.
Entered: 0.8 mL
